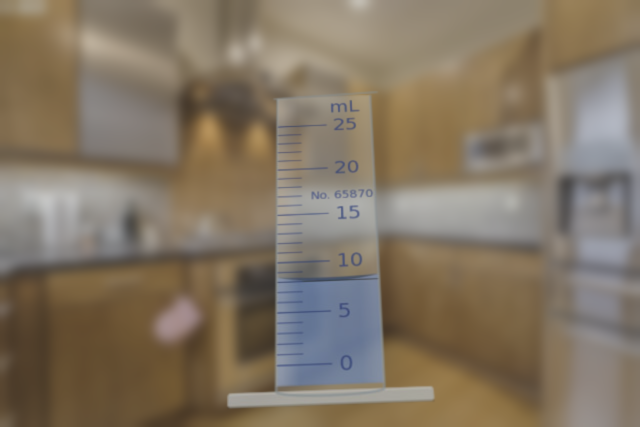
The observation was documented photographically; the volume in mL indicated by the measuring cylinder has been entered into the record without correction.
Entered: 8 mL
